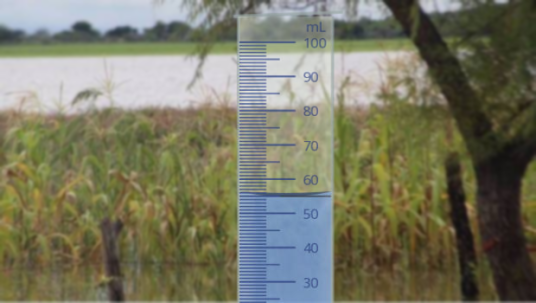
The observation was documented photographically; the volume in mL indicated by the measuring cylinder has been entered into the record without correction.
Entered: 55 mL
